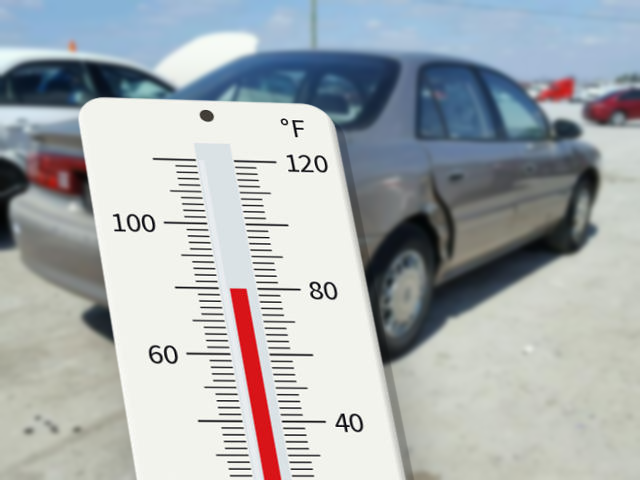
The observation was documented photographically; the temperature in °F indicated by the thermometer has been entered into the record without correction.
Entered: 80 °F
